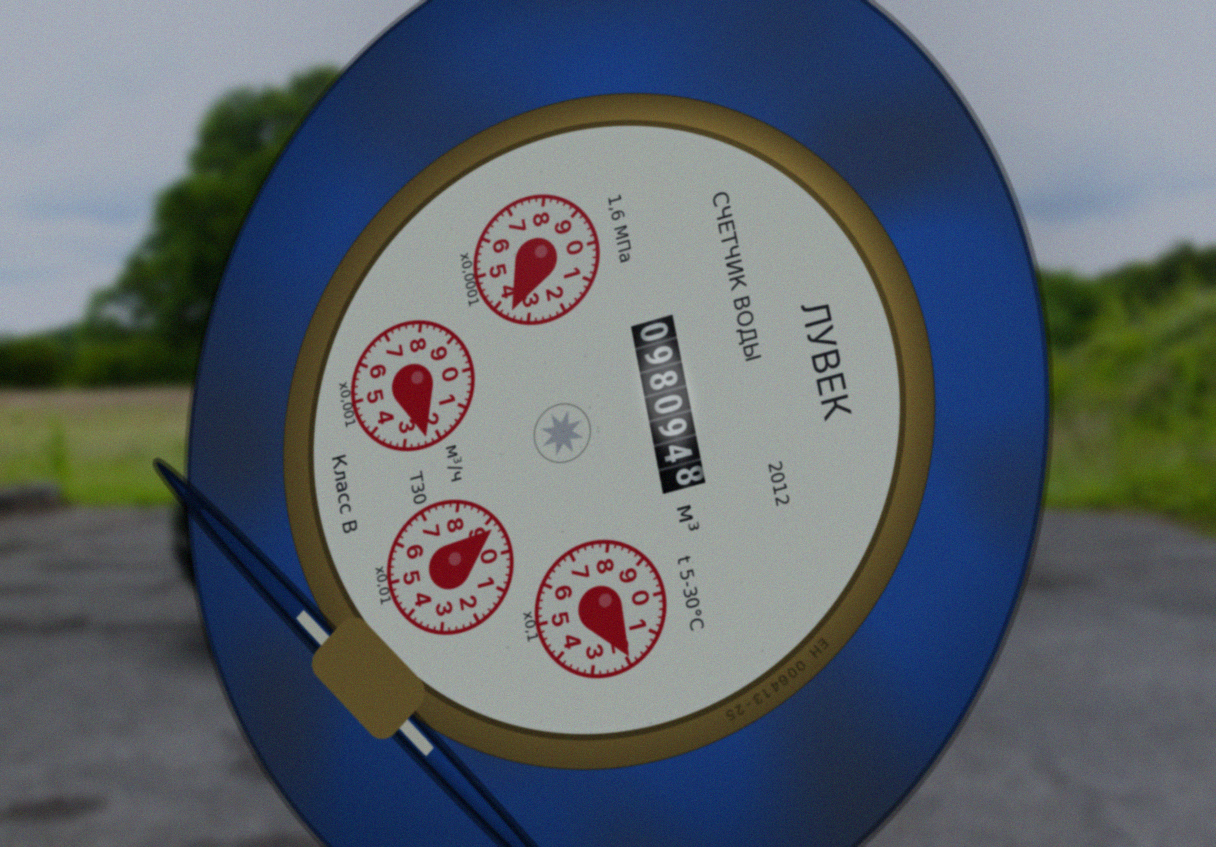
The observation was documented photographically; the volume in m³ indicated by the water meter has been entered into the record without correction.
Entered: 980948.1923 m³
